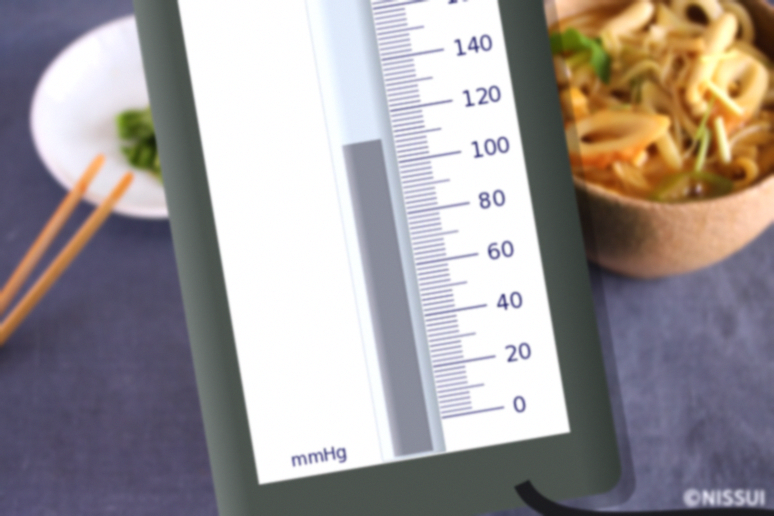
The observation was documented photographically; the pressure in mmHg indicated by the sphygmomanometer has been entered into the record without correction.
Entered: 110 mmHg
